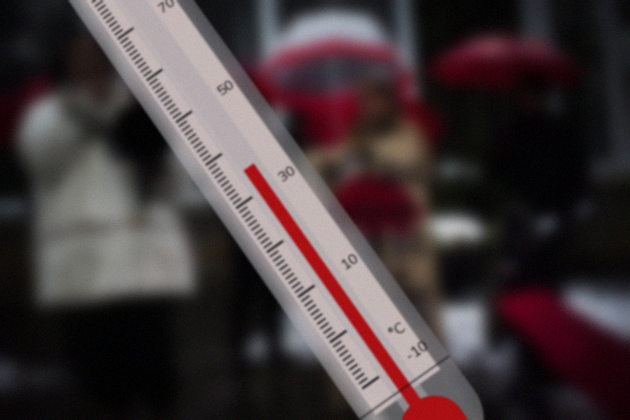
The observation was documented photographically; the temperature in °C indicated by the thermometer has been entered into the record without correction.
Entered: 35 °C
